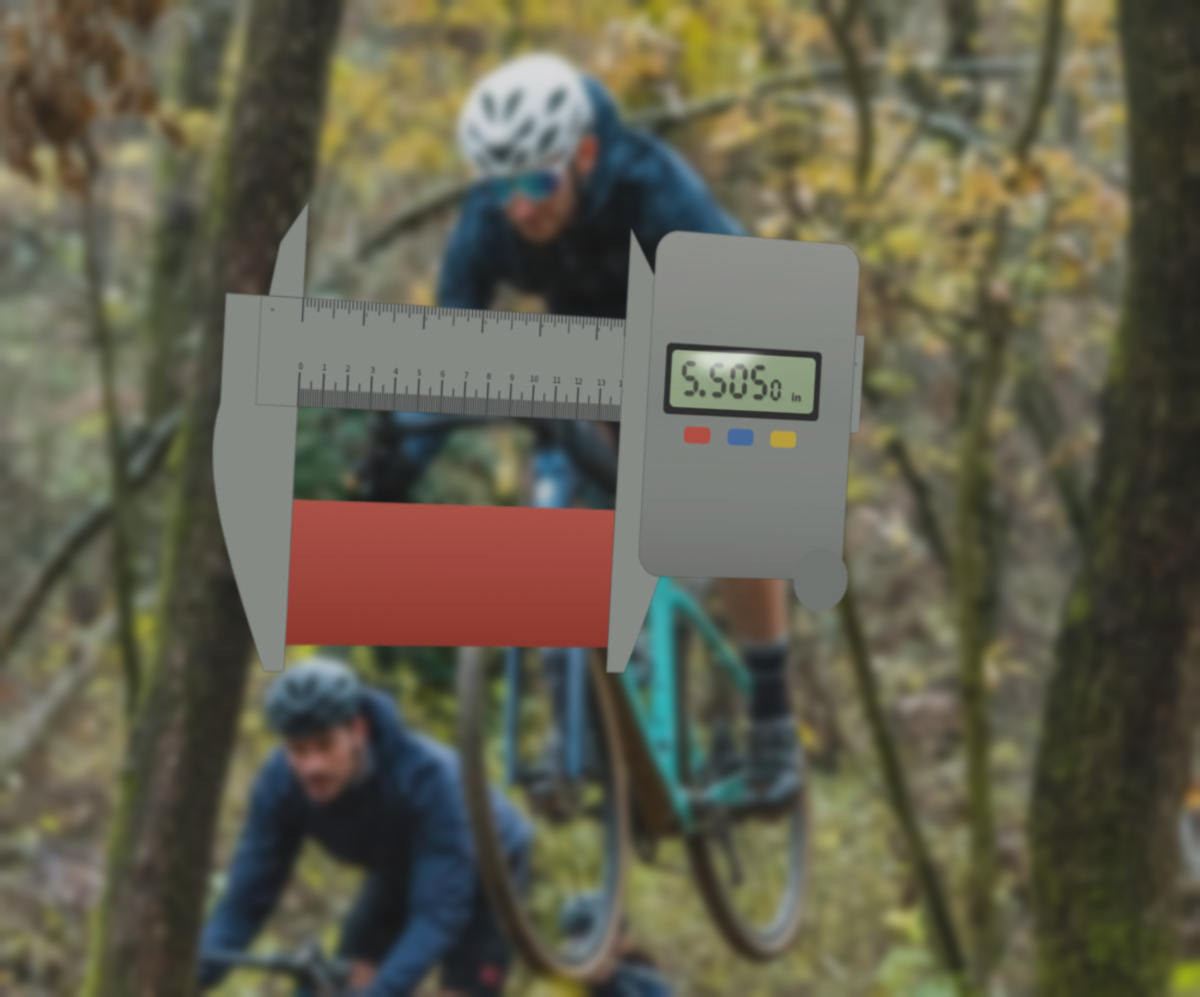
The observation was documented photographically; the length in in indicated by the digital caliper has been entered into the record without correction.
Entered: 5.5050 in
